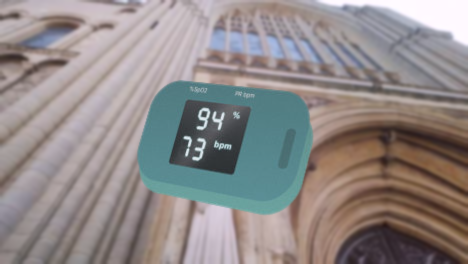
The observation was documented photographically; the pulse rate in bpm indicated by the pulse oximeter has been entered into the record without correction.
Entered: 73 bpm
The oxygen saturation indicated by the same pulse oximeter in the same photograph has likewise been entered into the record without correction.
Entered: 94 %
